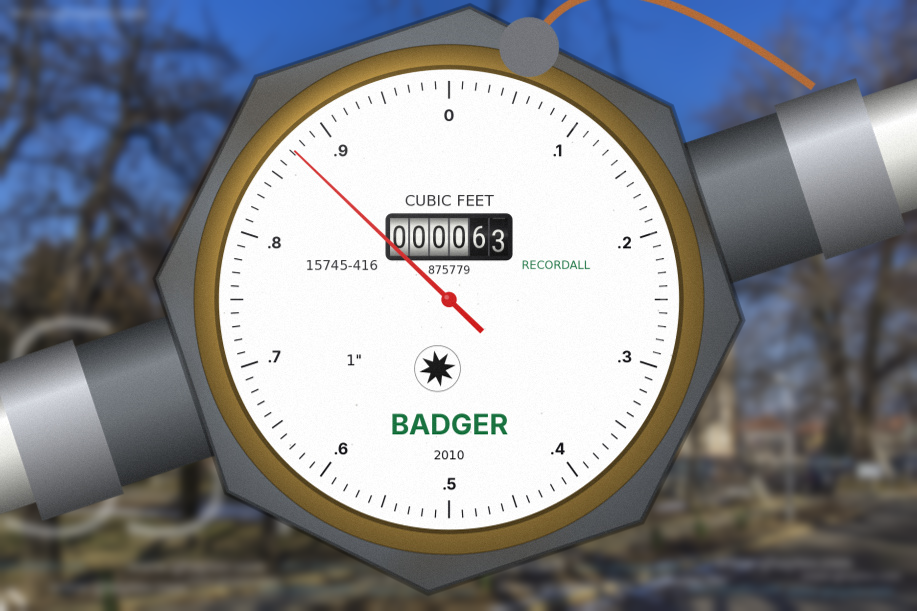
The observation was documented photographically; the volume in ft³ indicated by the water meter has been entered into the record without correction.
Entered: 62.87 ft³
